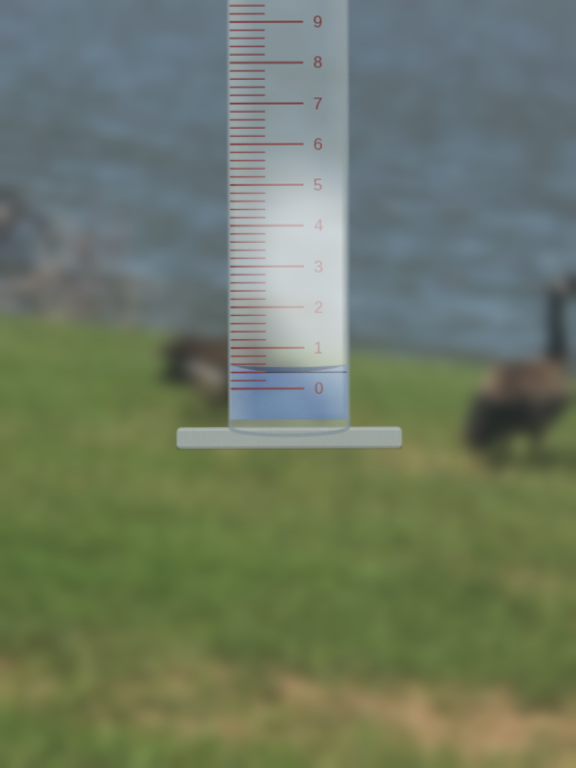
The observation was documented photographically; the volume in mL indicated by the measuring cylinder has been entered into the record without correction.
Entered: 0.4 mL
